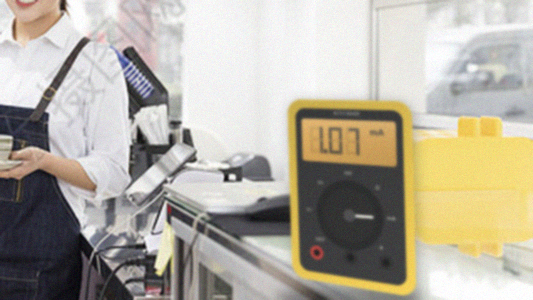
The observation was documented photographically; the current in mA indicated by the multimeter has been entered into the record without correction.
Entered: 1.07 mA
